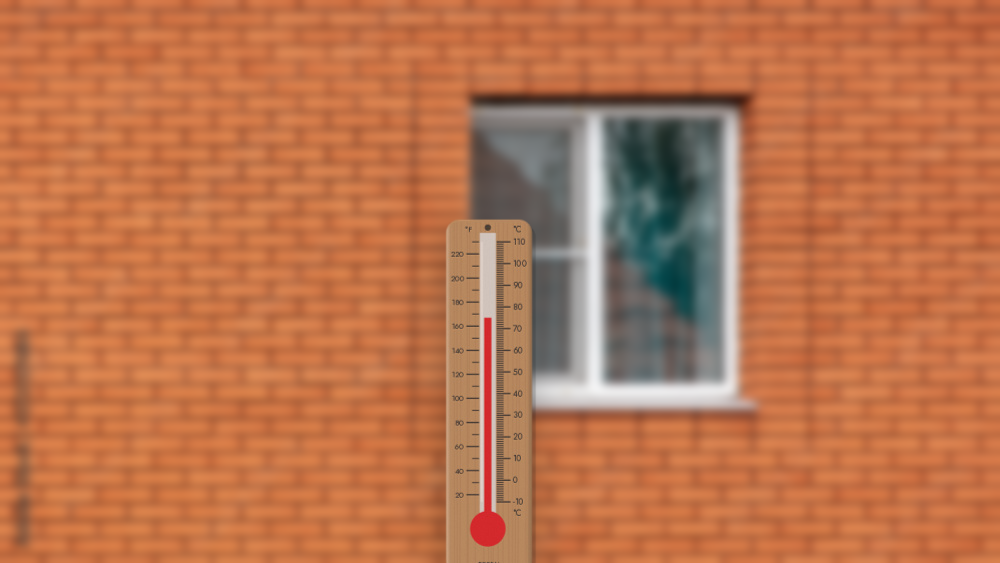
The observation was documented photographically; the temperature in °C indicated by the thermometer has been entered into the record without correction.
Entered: 75 °C
